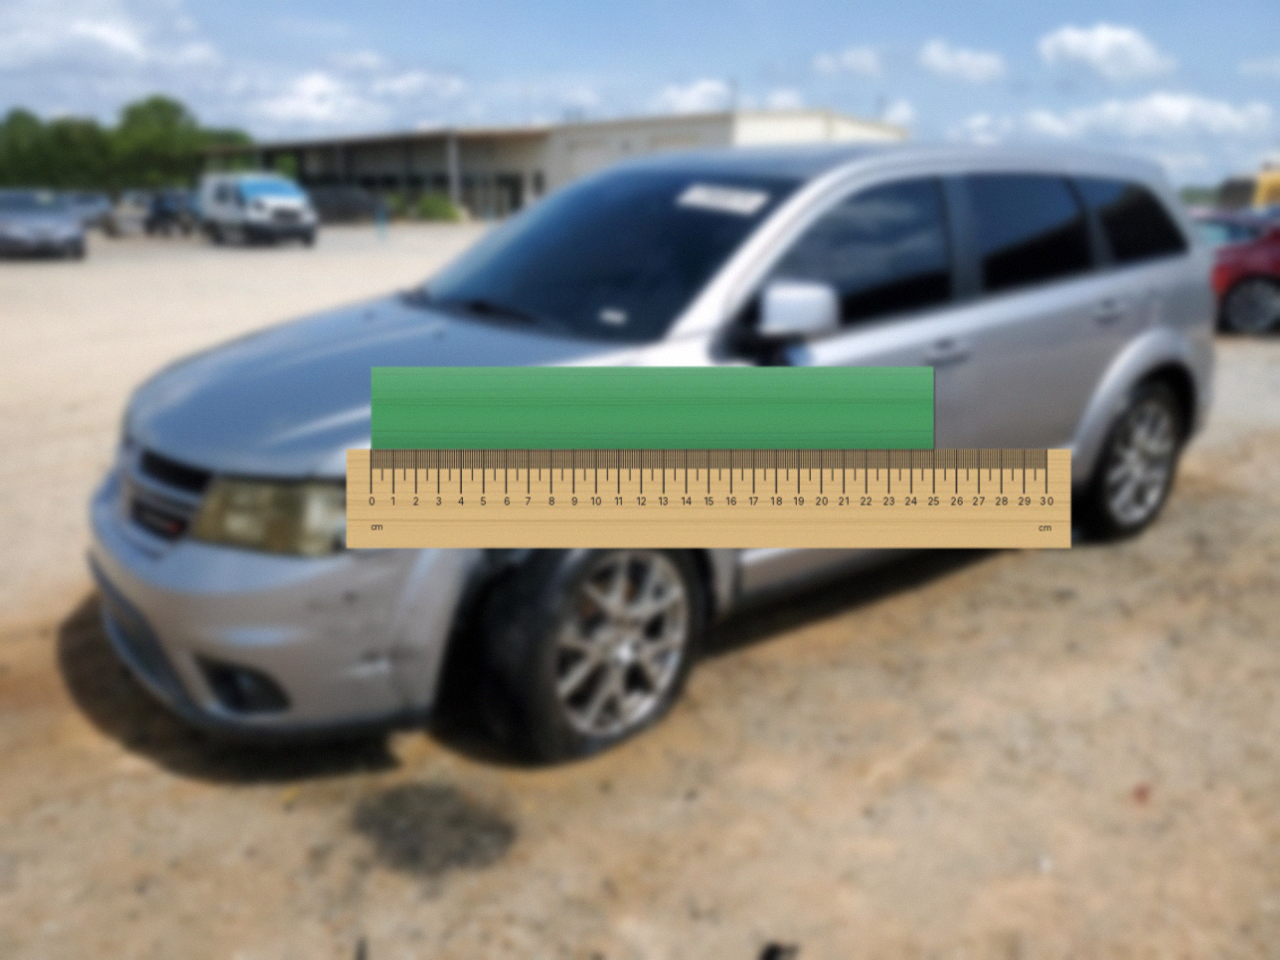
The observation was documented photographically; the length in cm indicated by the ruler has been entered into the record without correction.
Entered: 25 cm
